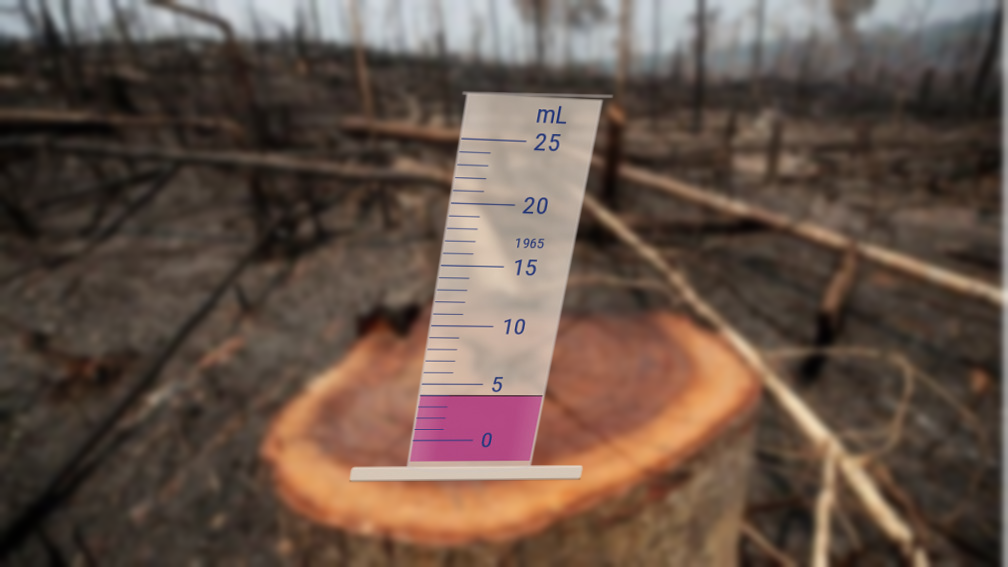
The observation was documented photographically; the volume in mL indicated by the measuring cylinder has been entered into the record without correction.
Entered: 4 mL
